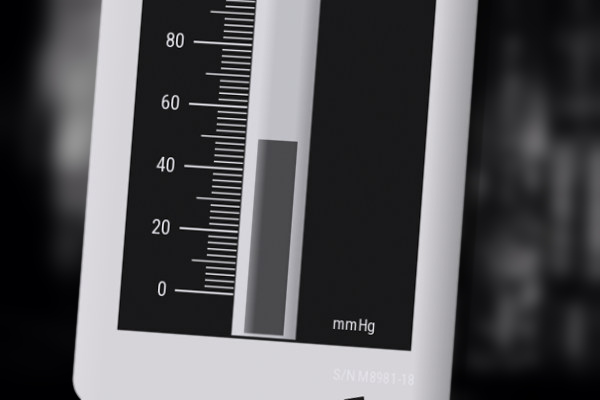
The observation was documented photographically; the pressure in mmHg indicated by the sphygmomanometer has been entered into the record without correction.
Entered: 50 mmHg
